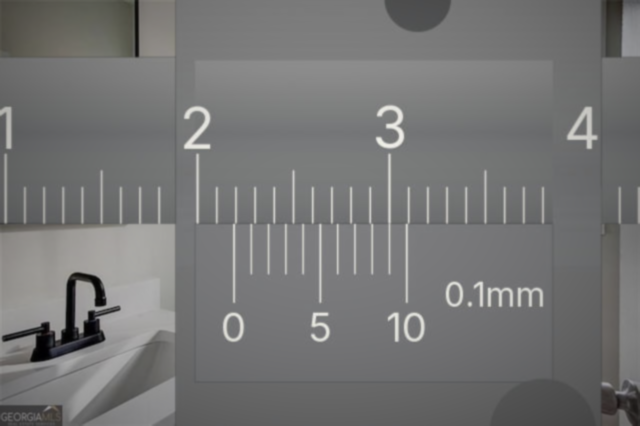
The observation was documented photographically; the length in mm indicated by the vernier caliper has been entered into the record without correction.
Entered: 21.9 mm
